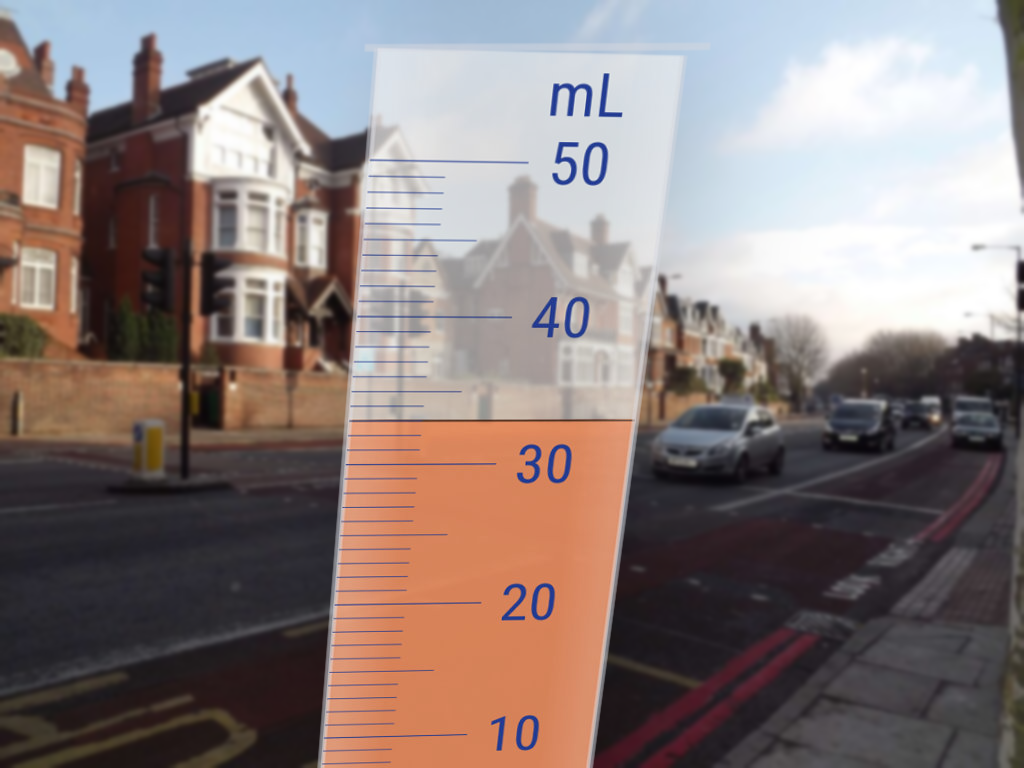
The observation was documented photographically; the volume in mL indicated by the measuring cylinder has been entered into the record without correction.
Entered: 33 mL
